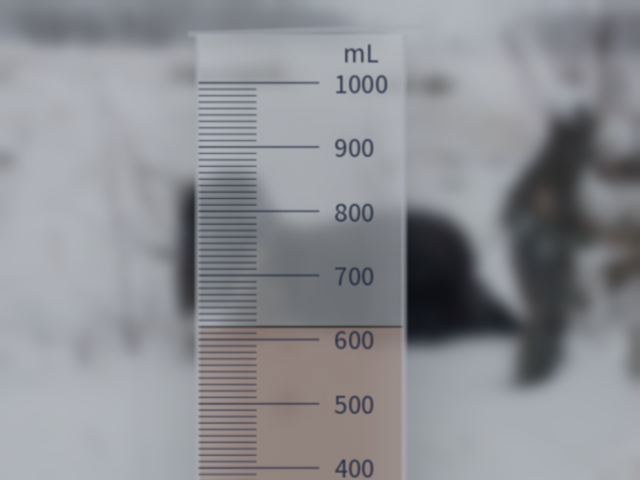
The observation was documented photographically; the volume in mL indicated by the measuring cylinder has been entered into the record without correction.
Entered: 620 mL
